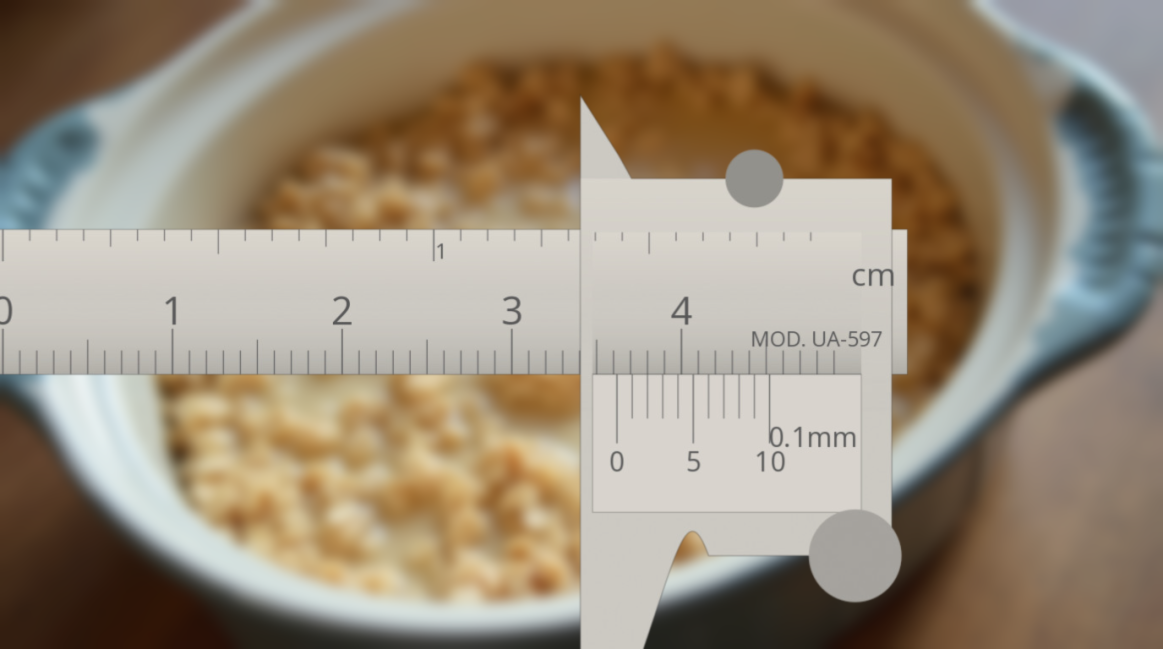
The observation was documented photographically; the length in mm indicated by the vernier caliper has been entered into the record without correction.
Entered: 36.2 mm
